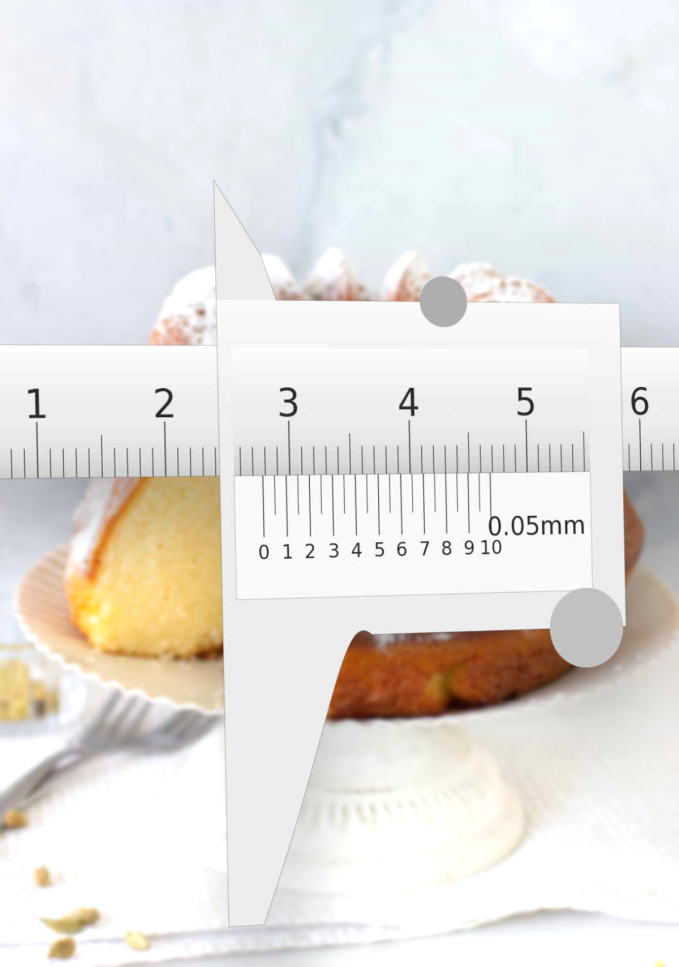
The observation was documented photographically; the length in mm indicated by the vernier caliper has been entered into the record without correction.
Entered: 27.8 mm
